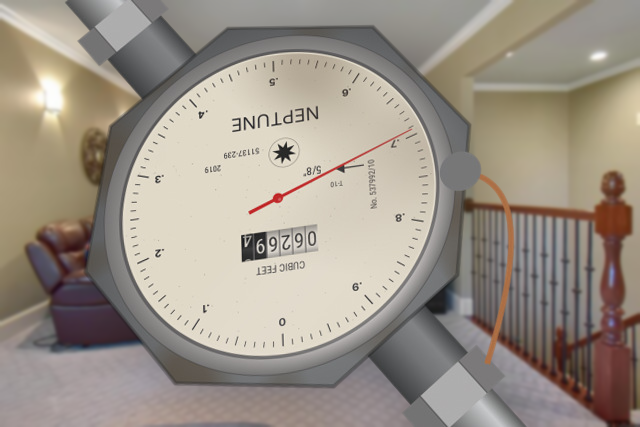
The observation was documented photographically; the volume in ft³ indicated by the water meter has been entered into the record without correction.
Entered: 62693.69 ft³
